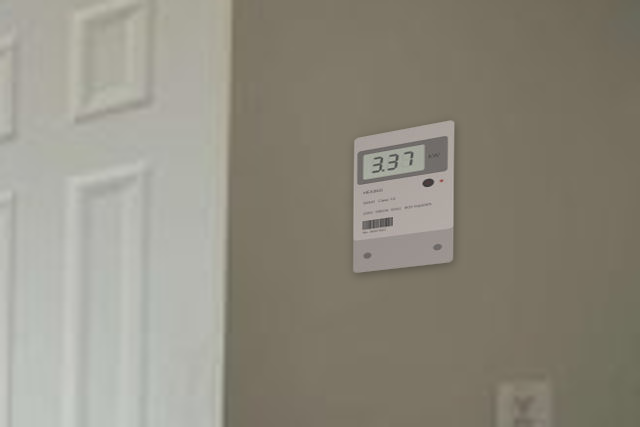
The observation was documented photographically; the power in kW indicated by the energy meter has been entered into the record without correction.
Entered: 3.37 kW
